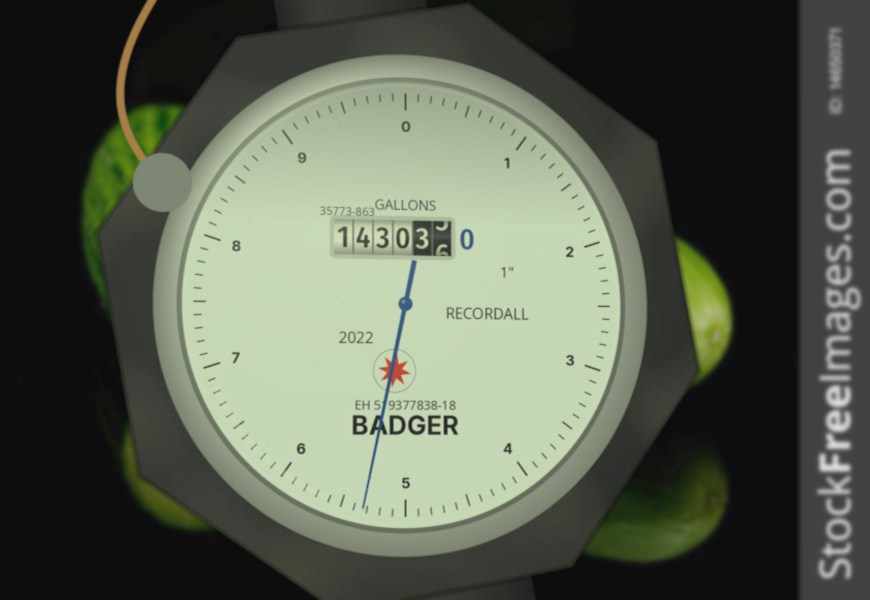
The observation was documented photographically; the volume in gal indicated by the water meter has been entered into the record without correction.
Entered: 1430355.3 gal
